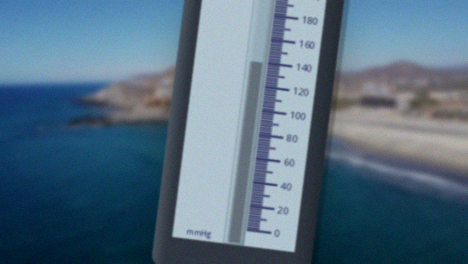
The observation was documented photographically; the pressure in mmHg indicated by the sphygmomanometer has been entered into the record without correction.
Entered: 140 mmHg
